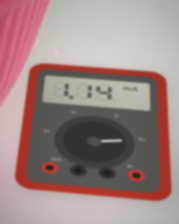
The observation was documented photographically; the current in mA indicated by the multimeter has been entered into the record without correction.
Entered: 1.14 mA
